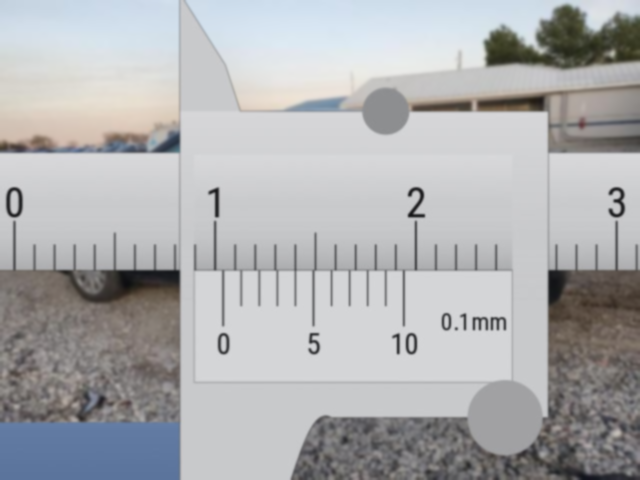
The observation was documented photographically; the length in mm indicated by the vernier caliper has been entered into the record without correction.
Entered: 10.4 mm
